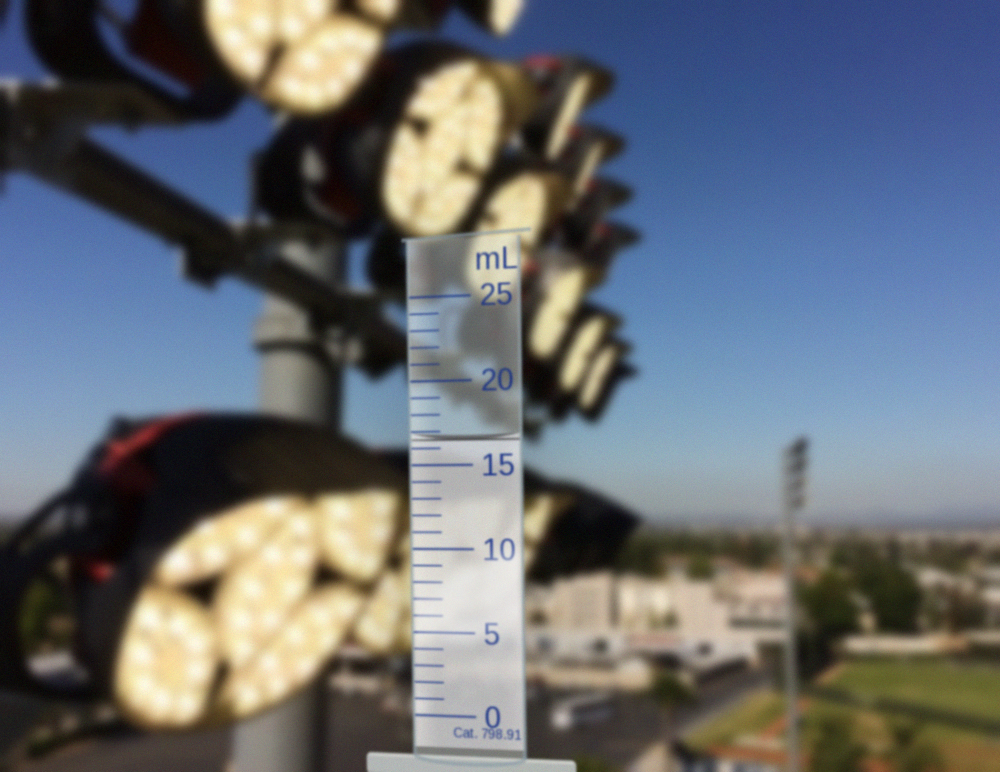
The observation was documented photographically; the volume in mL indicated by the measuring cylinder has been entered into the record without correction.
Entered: 16.5 mL
